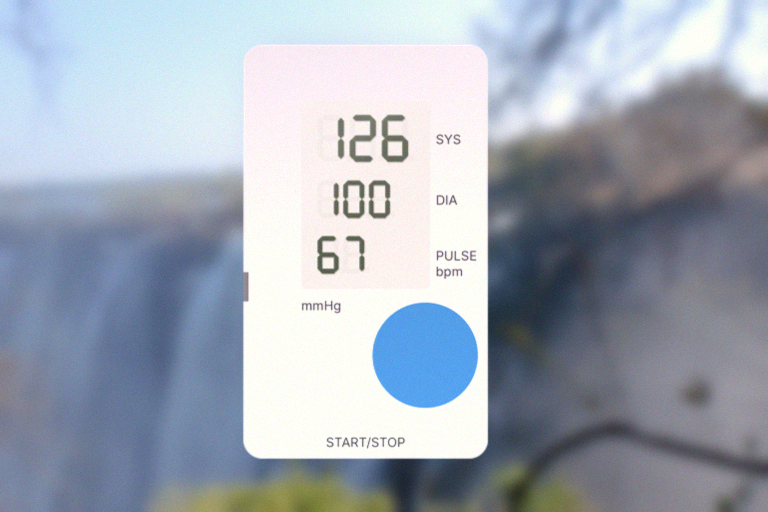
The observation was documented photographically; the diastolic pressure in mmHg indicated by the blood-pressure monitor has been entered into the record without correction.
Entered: 100 mmHg
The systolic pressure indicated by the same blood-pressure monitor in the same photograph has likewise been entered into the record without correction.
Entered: 126 mmHg
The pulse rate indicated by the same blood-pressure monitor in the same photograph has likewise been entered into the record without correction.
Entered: 67 bpm
